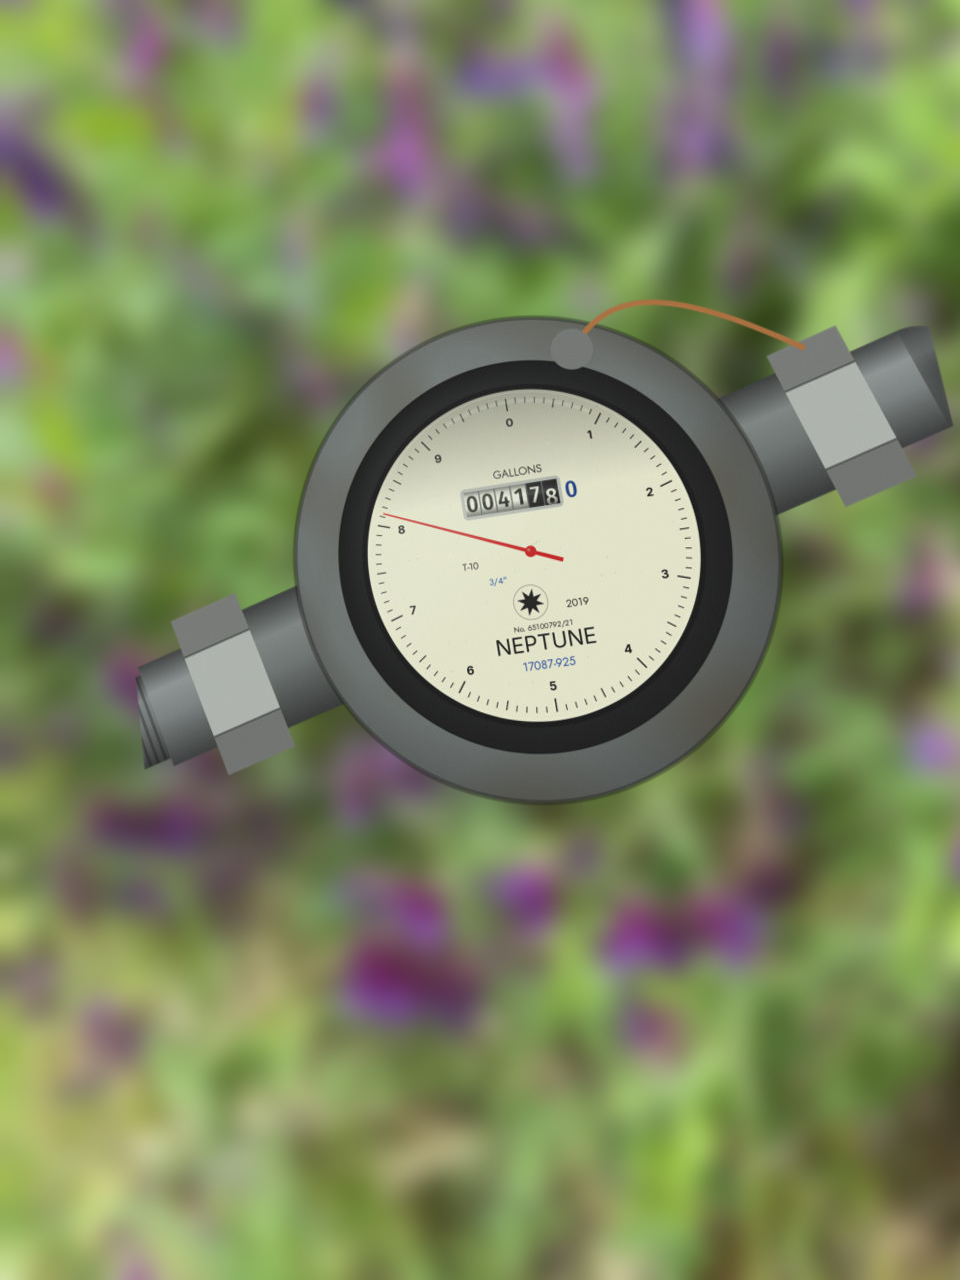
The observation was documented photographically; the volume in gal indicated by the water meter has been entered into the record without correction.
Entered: 41778.1 gal
